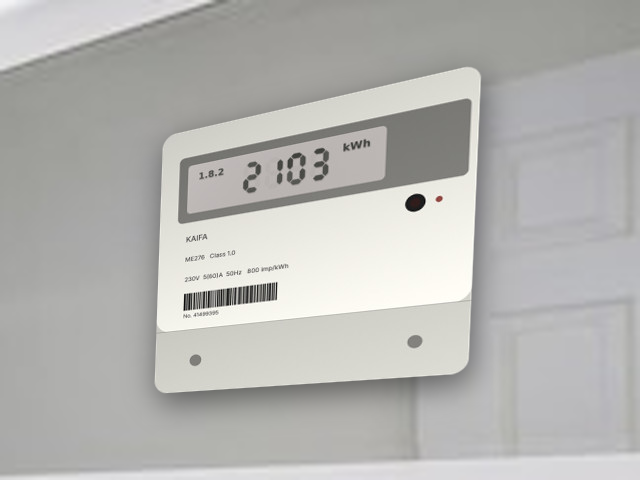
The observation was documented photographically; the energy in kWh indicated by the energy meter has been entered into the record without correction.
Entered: 2103 kWh
